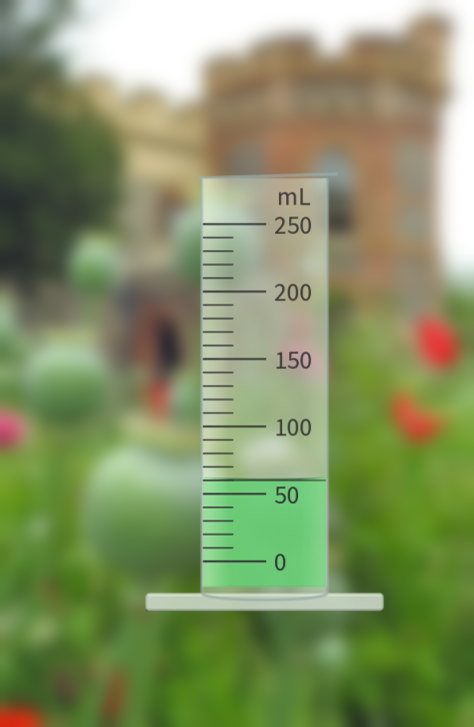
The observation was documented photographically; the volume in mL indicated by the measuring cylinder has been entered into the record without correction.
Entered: 60 mL
